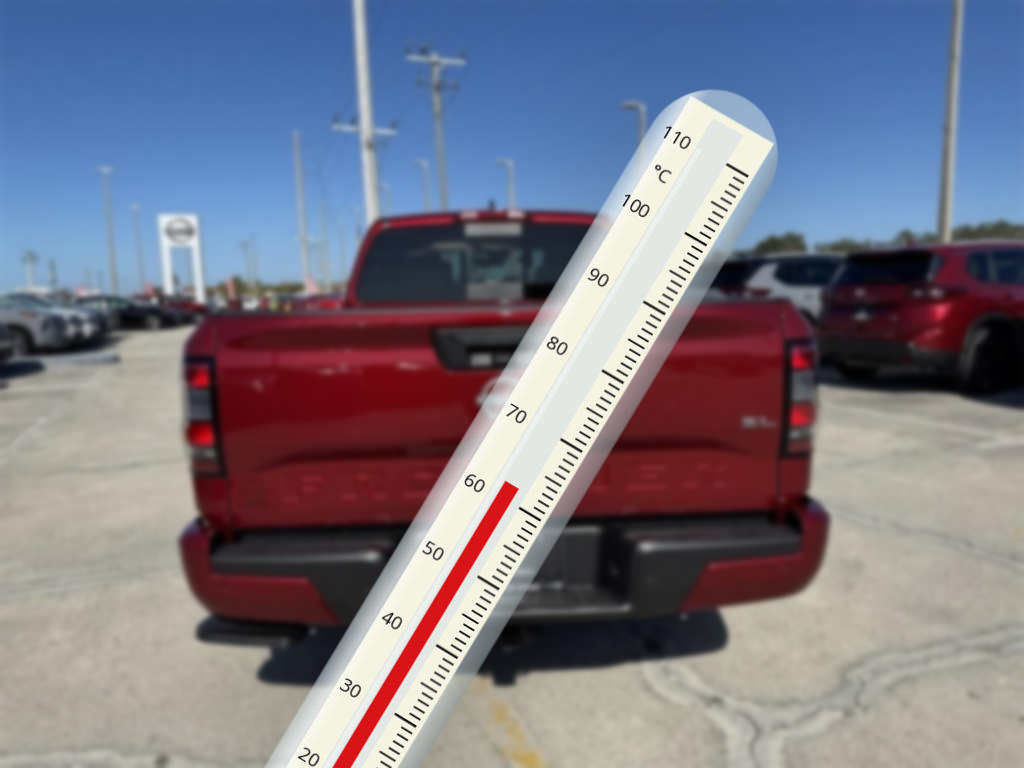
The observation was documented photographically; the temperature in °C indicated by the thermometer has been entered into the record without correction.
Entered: 62 °C
